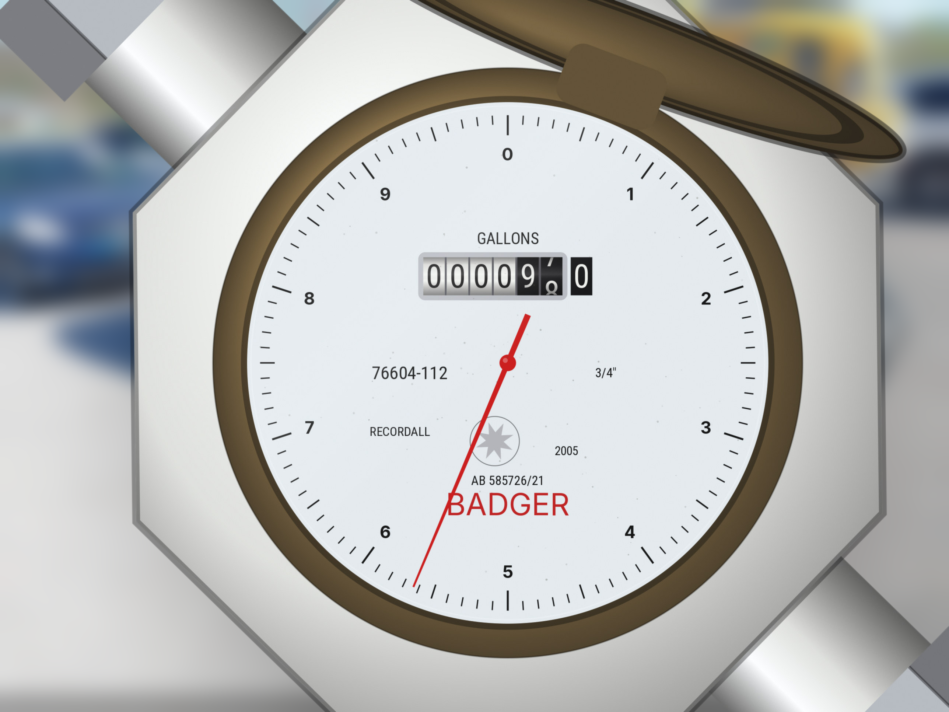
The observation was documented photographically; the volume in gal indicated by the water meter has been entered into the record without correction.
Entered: 975.6 gal
